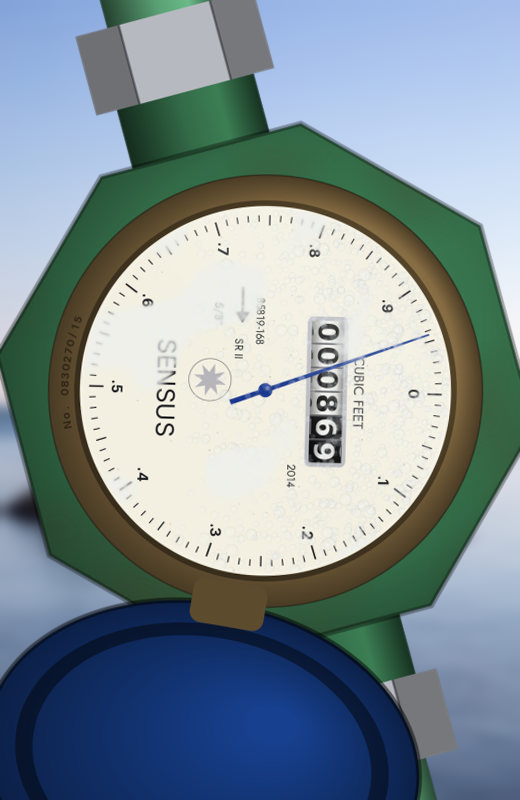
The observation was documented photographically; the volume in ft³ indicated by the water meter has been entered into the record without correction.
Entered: 868.94 ft³
